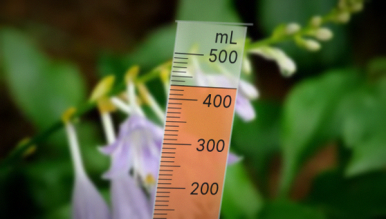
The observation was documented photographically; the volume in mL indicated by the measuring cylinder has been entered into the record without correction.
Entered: 430 mL
